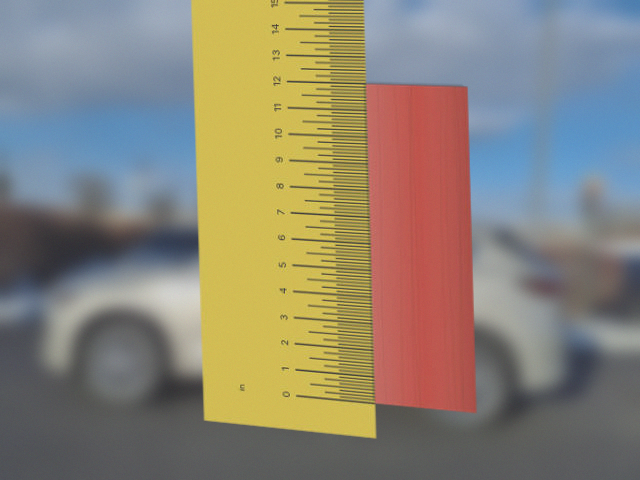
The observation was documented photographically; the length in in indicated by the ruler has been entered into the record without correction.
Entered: 12 in
